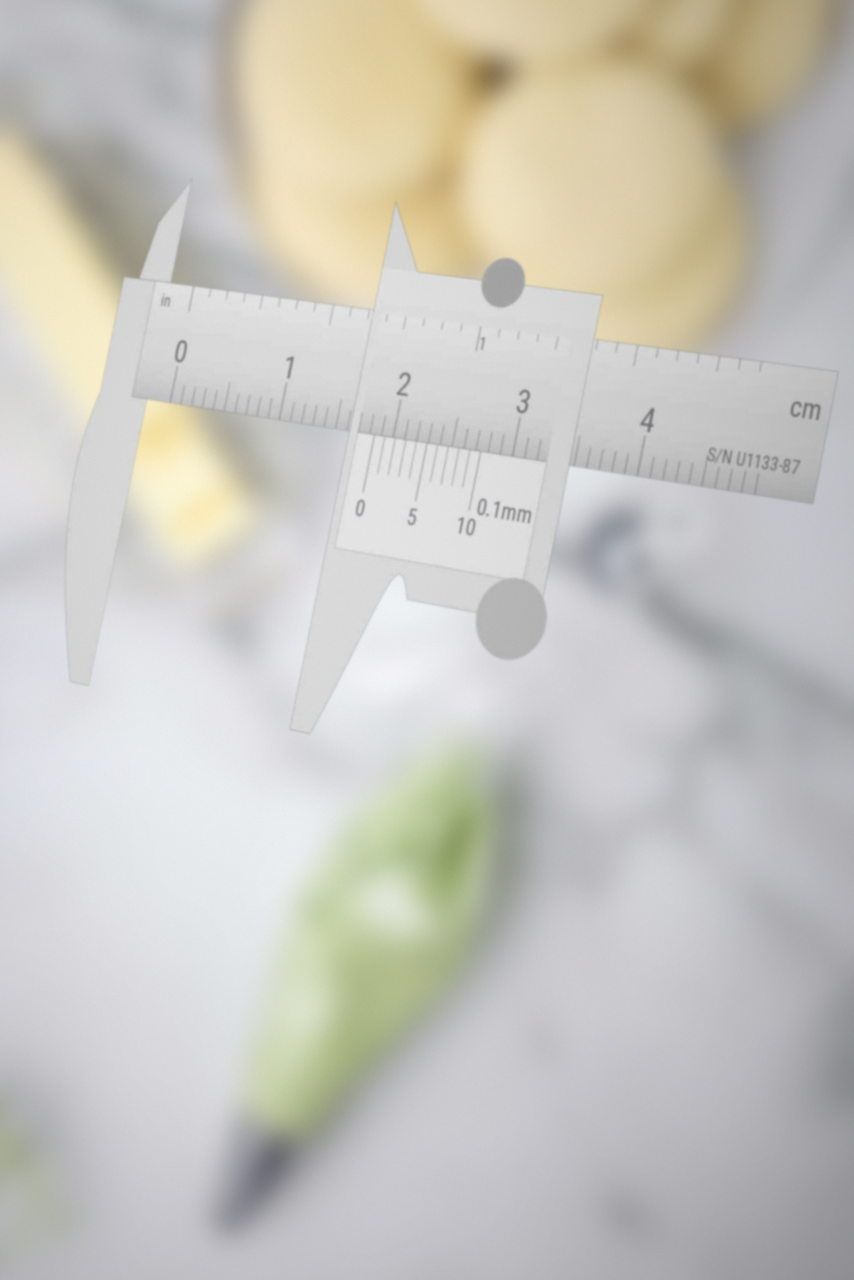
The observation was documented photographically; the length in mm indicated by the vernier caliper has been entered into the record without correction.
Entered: 18.4 mm
